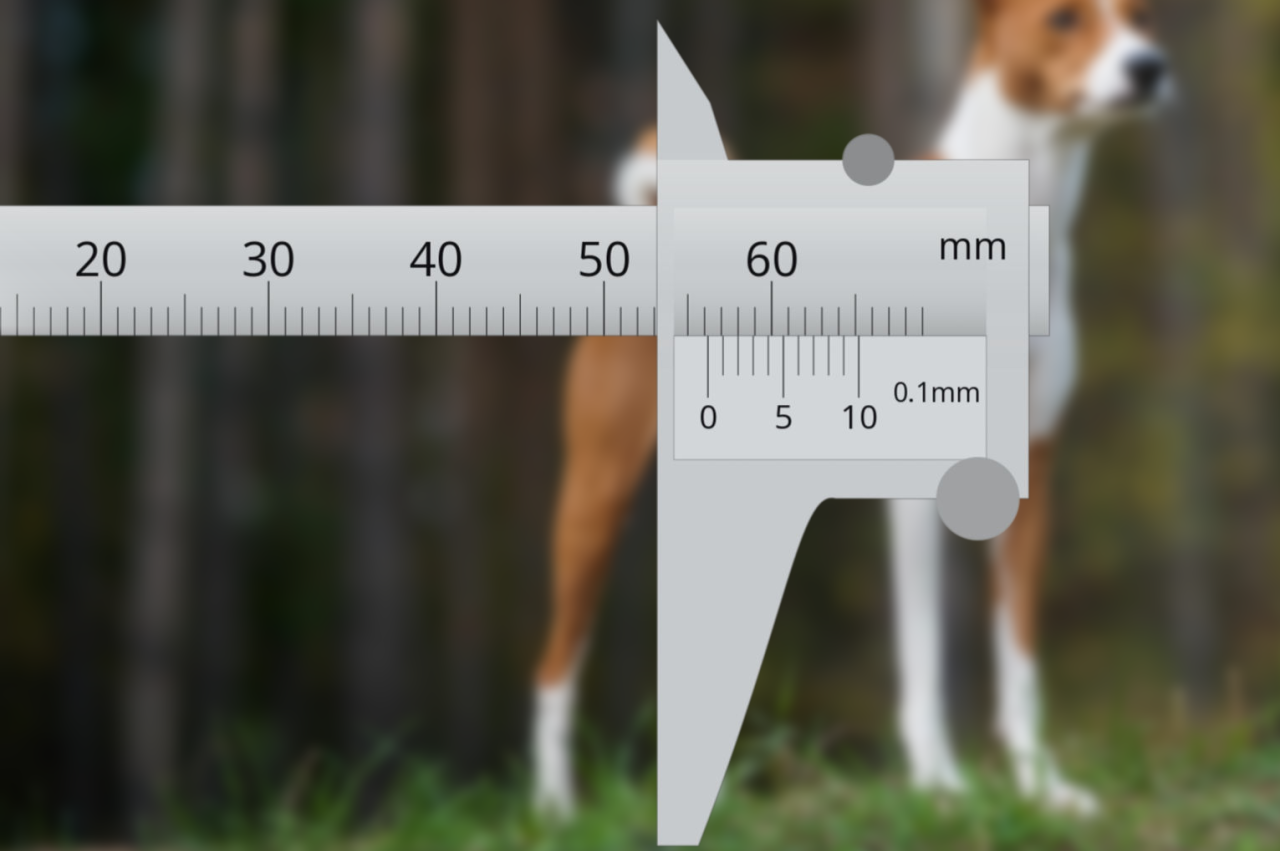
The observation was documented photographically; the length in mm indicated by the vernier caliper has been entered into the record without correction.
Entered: 56.2 mm
